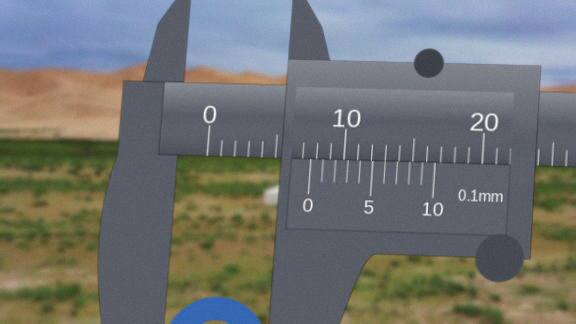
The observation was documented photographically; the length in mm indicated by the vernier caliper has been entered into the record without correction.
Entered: 7.6 mm
